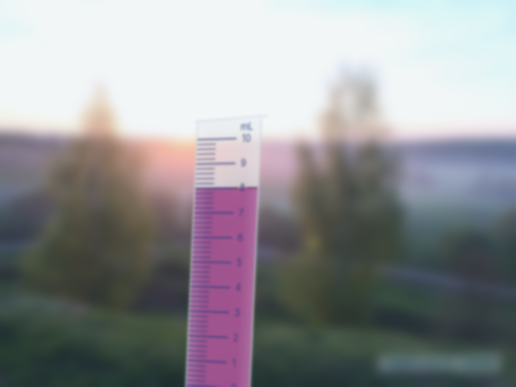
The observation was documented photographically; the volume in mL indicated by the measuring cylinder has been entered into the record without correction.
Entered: 8 mL
